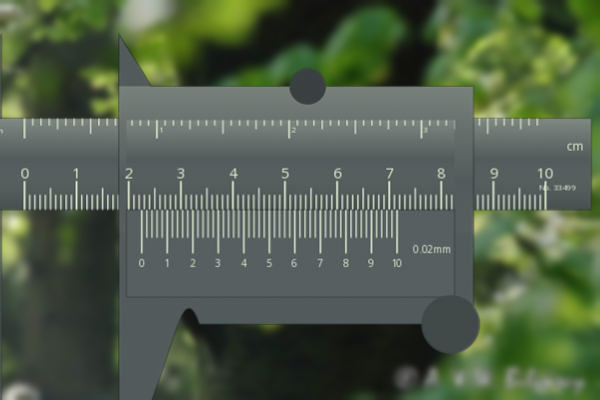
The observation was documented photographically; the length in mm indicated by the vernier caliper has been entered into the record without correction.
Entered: 22.5 mm
